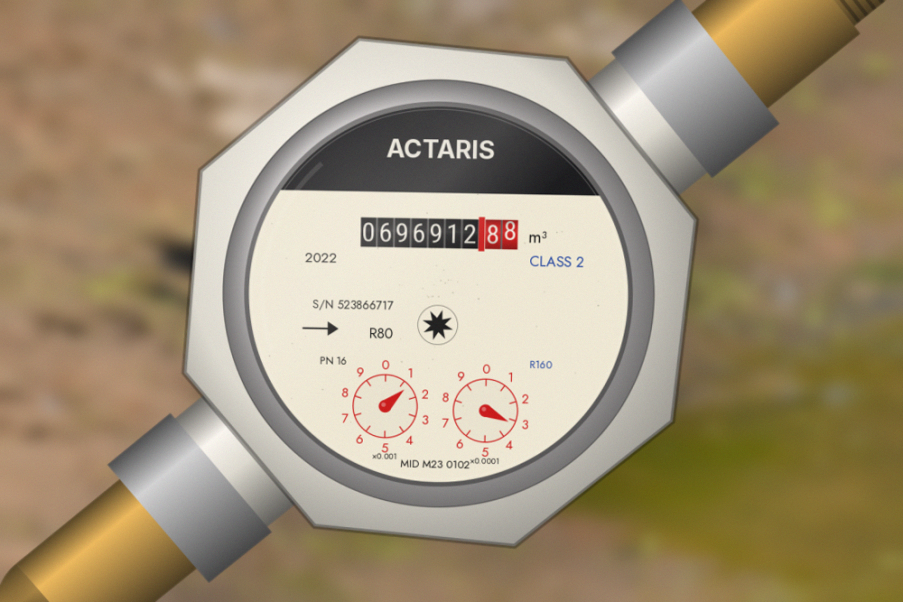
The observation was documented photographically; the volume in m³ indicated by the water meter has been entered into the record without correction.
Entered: 696912.8813 m³
